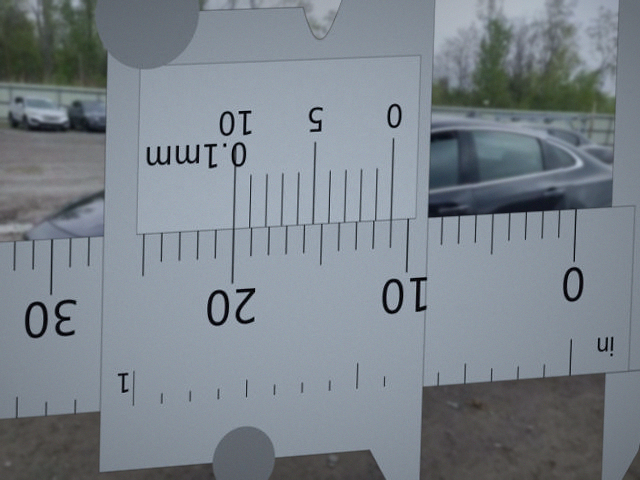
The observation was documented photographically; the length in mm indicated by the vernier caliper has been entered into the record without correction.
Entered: 11.0 mm
